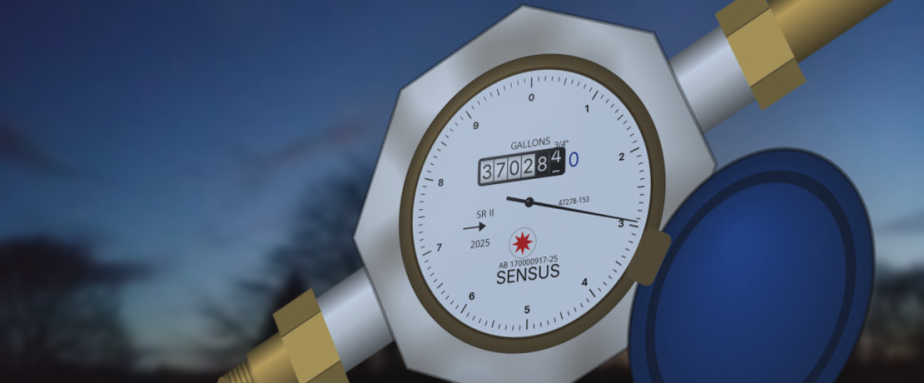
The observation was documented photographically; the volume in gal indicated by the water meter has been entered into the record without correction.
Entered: 3702842.9 gal
